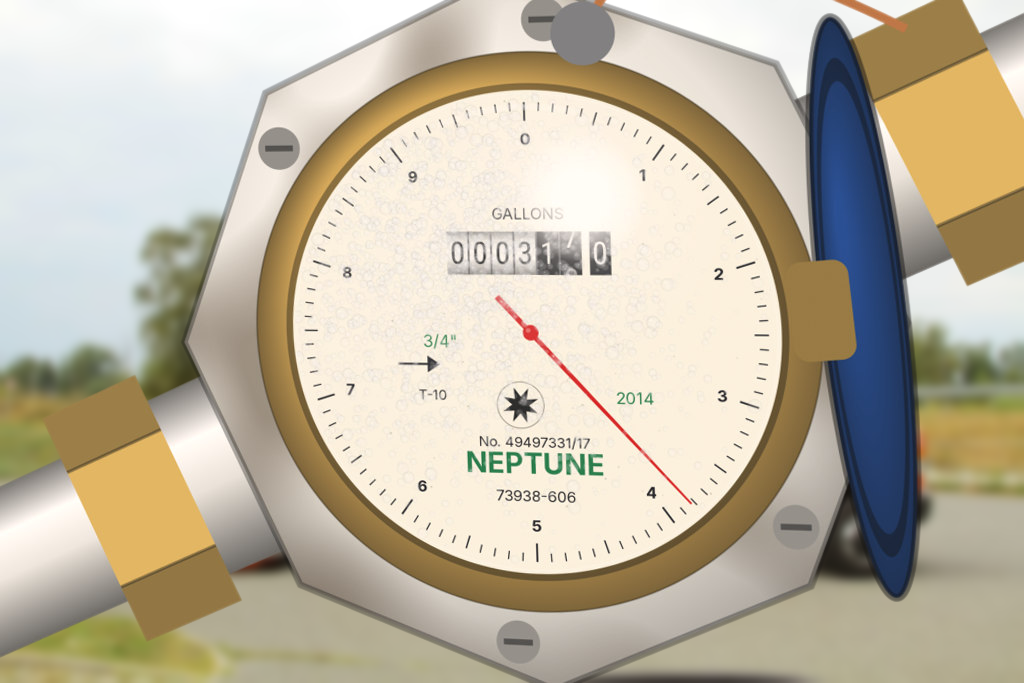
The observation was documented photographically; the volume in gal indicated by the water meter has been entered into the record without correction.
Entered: 3173.8 gal
